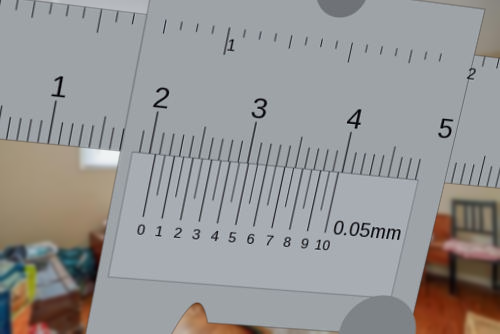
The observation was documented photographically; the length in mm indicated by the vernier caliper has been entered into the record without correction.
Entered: 20.6 mm
